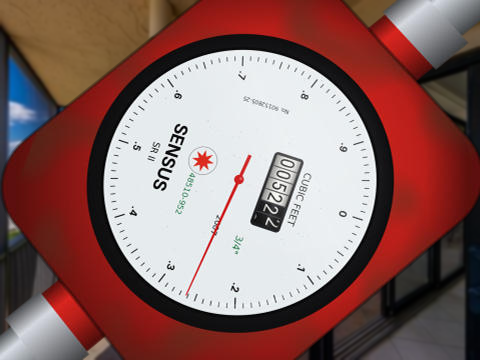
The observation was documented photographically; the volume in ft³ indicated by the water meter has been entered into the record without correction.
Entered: 5222.26 ft³
